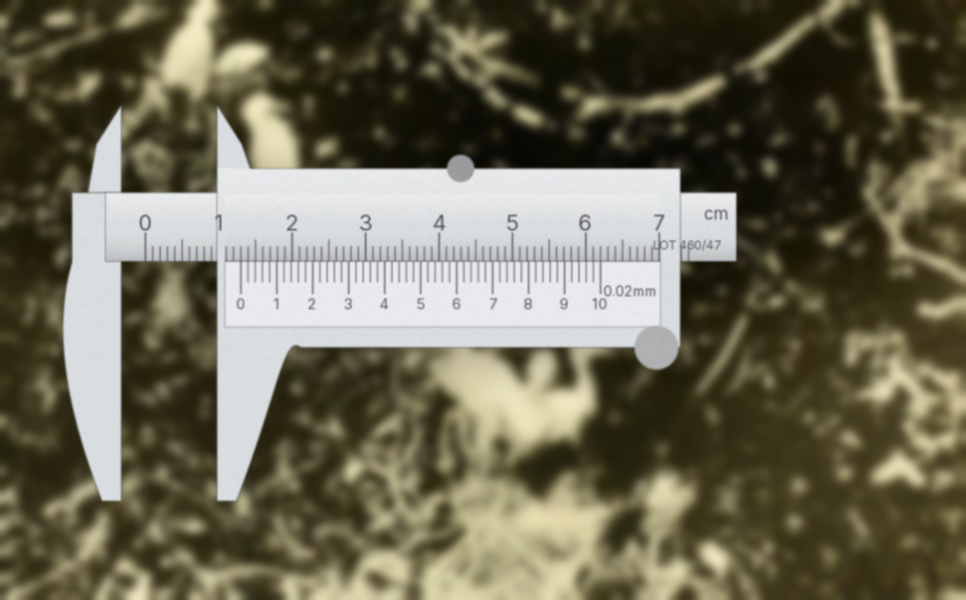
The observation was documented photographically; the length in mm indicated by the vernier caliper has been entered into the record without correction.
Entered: 13.0 mm
